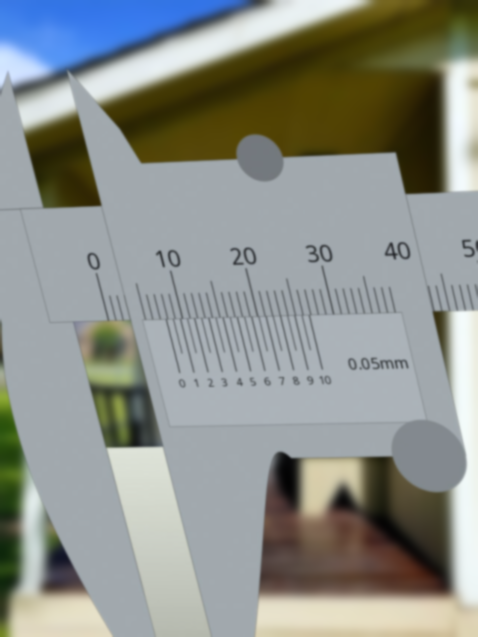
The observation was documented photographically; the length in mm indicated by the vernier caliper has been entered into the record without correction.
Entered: 7.8 mm
